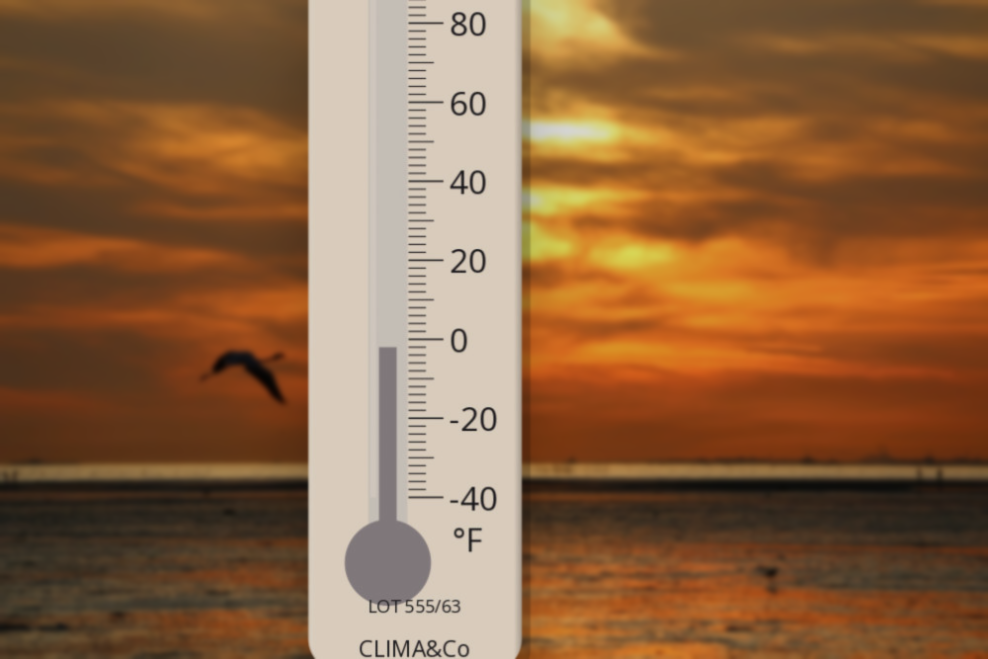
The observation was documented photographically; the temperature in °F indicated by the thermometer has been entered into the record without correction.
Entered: -2 °F
